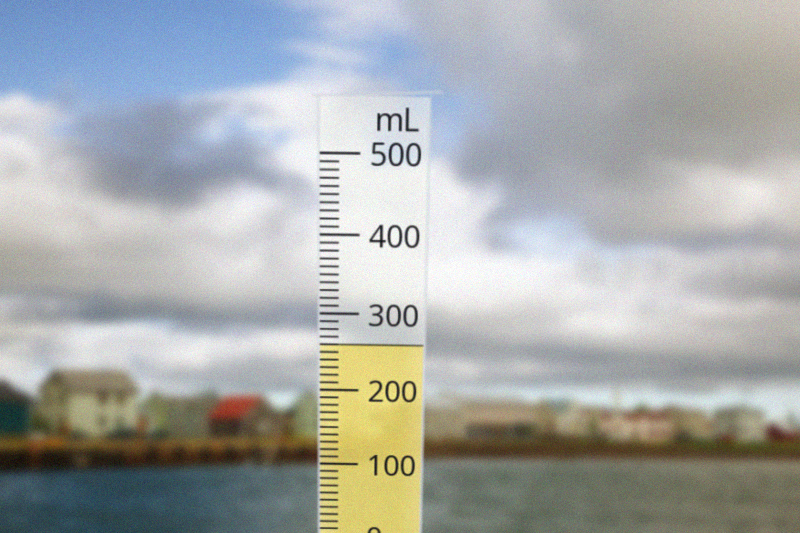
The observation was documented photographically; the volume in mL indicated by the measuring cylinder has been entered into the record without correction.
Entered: 260 mL
